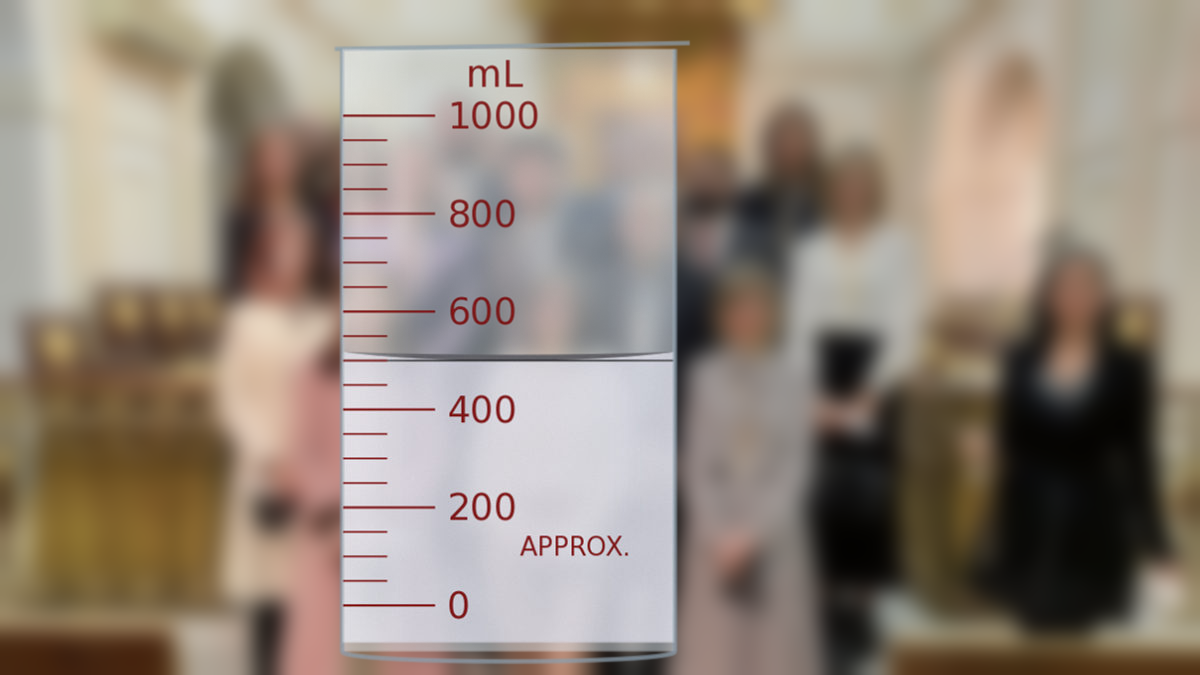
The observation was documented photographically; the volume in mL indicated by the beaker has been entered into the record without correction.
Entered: 500 mL
